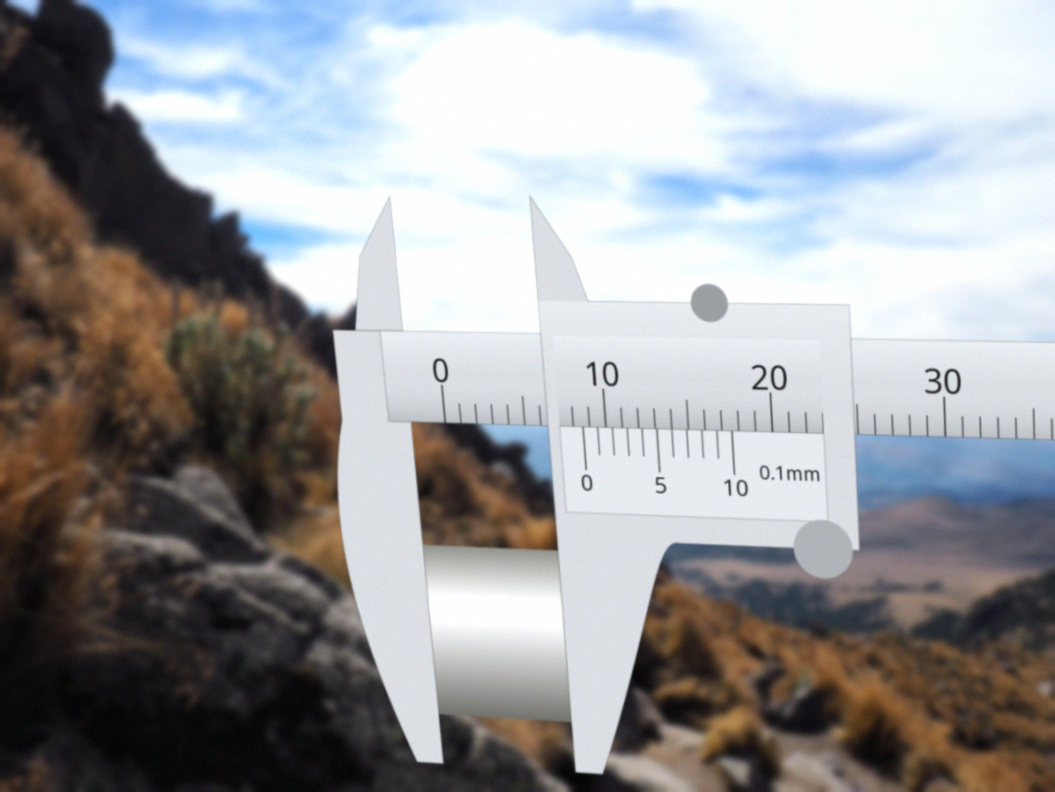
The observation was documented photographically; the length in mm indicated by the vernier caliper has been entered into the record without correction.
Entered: 8.6 mm
